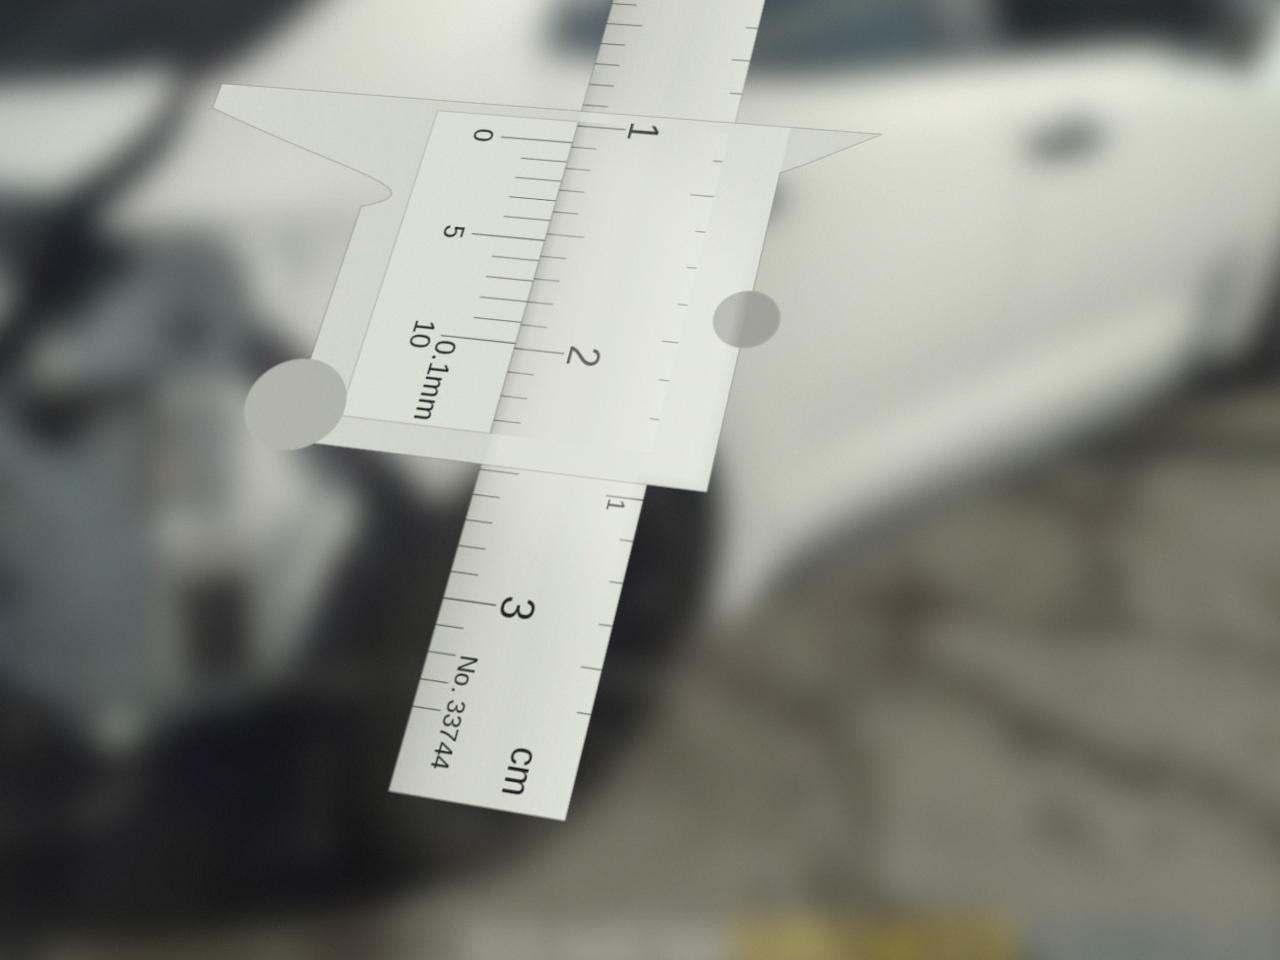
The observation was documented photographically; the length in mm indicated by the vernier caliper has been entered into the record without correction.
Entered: 10.8 mm
